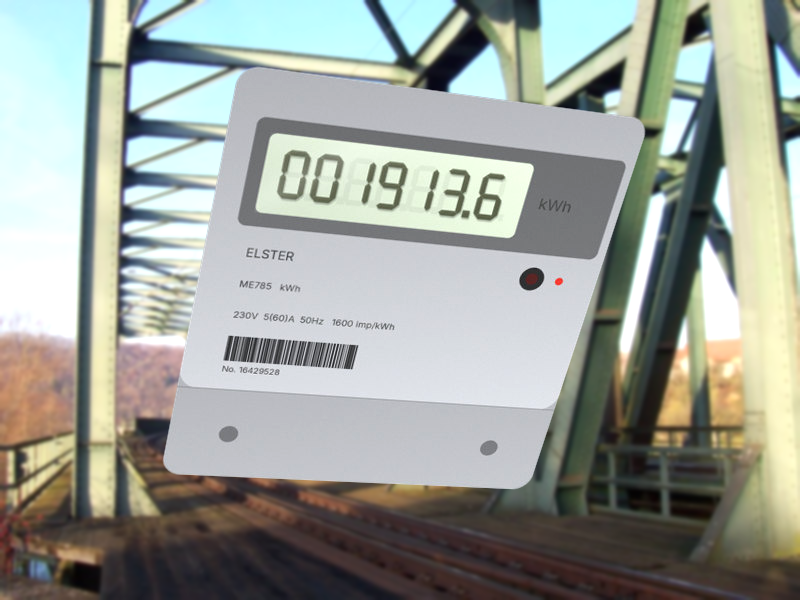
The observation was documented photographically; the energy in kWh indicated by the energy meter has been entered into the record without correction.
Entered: 1913.6 kWh
